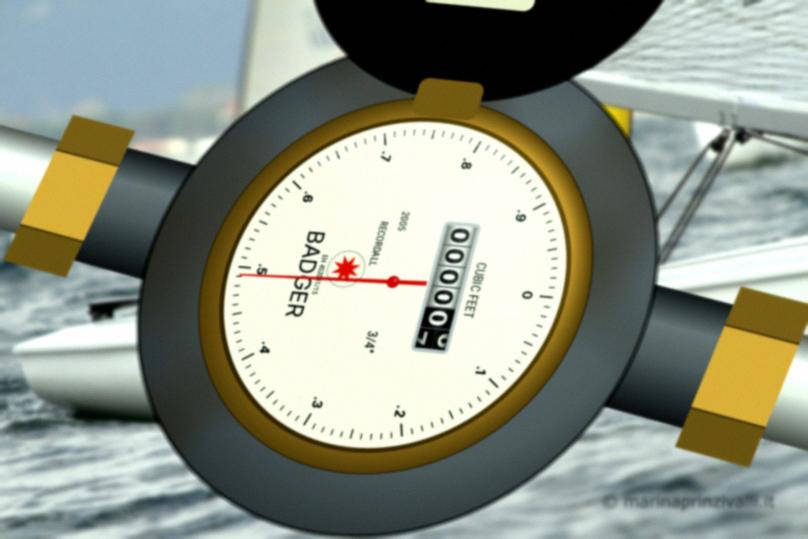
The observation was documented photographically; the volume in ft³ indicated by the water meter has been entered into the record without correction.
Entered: 6.49 ft³
